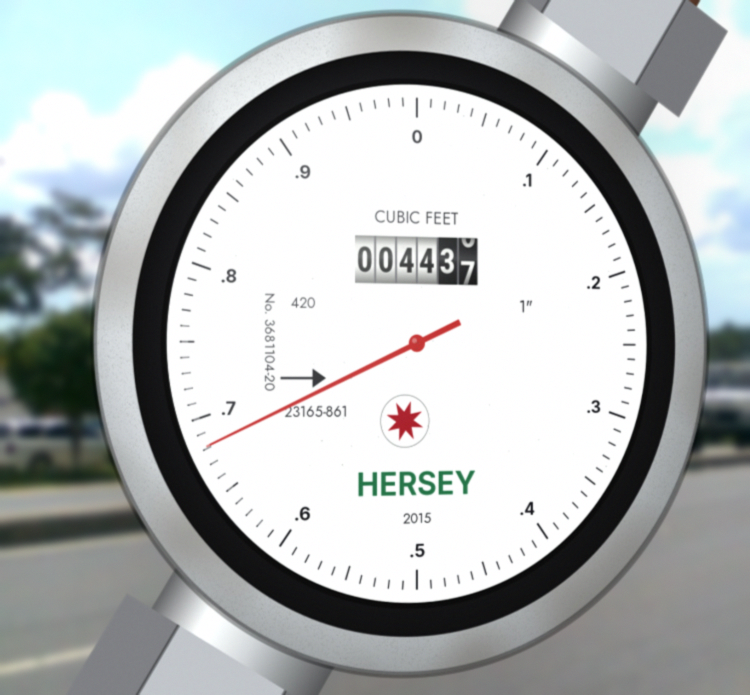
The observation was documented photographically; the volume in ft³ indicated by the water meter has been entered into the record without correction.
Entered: 4436.68 ft³
